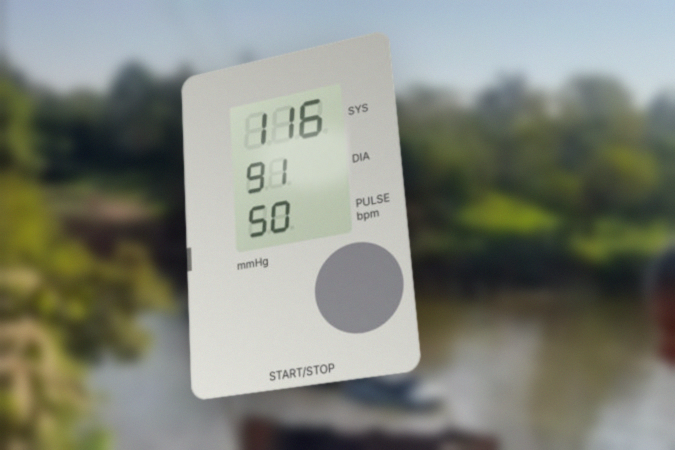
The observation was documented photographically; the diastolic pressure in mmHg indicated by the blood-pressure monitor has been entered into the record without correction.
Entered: 91 mmHg
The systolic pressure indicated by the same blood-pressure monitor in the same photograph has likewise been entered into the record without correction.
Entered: 116 mmHg
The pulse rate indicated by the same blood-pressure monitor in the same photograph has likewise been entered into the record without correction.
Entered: 50 bpm
